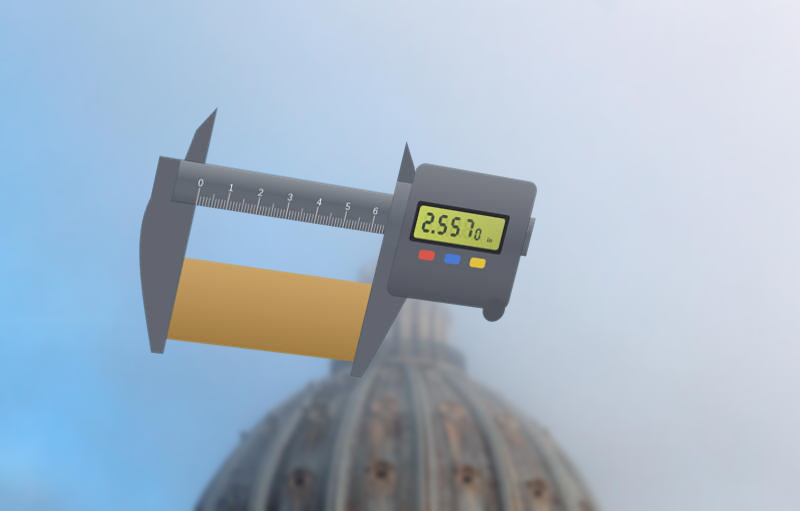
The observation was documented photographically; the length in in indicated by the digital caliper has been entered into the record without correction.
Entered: 2.5570 in
